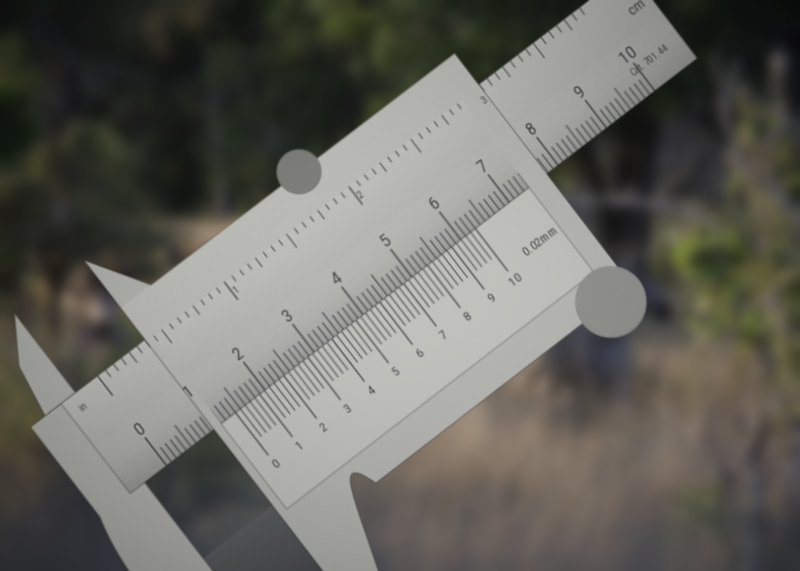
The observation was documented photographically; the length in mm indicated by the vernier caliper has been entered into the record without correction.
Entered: 14.0 mm
